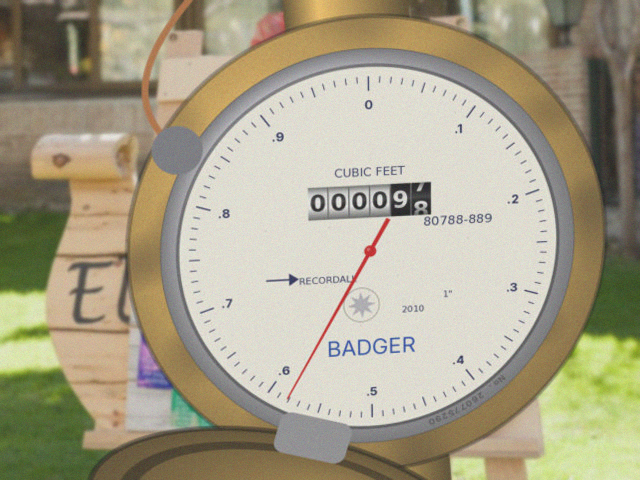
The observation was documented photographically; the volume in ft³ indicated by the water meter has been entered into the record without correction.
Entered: 97.58 ft³
